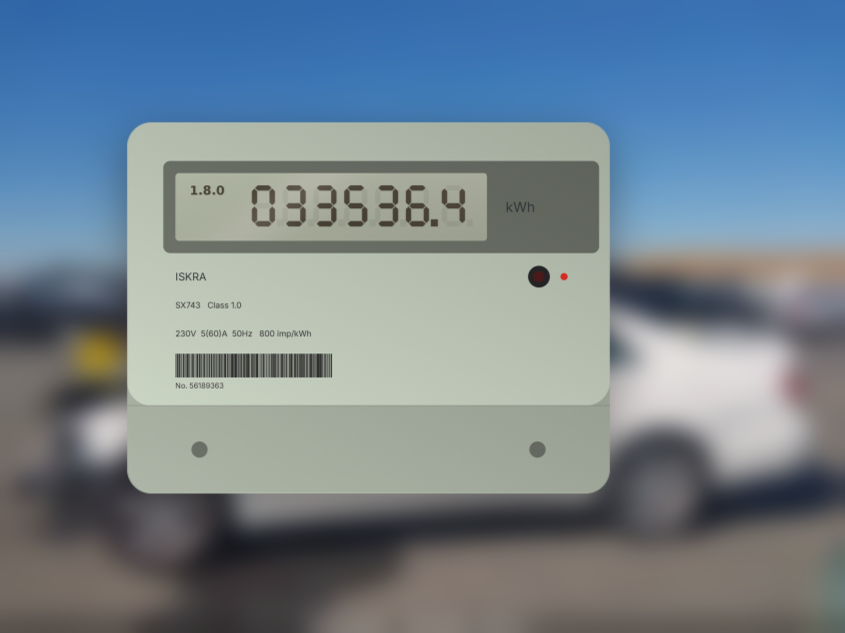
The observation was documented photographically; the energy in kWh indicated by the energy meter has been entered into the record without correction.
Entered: 33536.4 kWh
